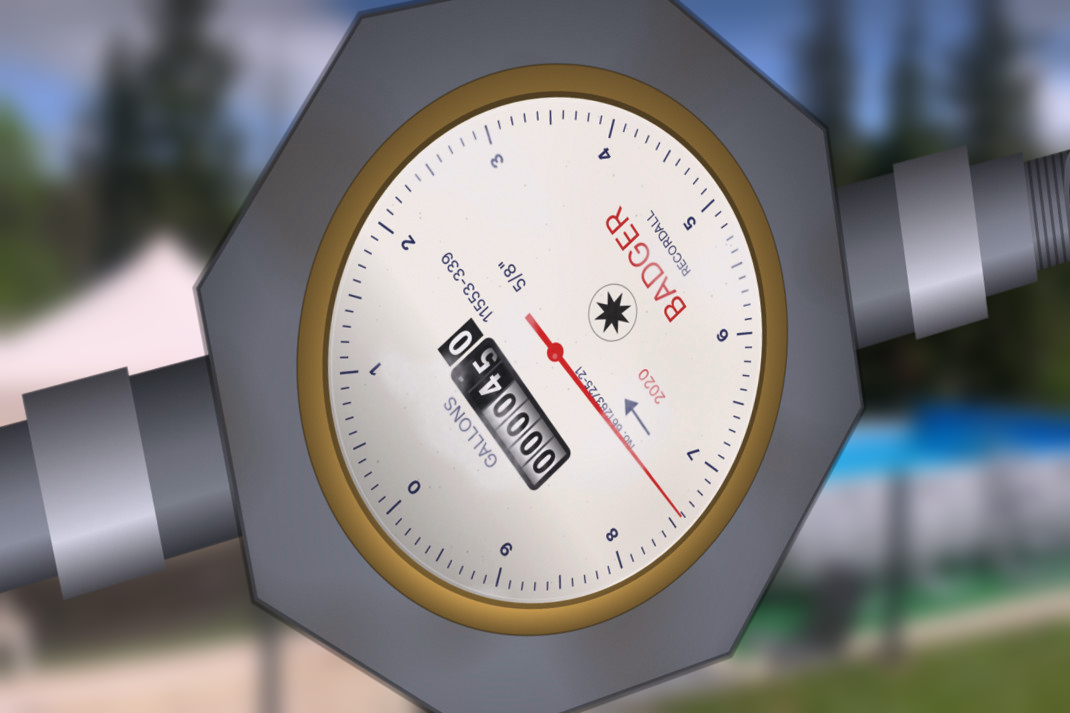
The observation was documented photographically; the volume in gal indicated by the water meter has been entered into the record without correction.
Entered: 447.4 gal
